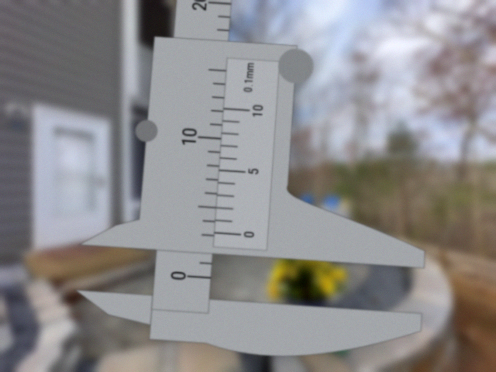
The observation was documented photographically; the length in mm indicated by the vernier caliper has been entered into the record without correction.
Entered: 3.2 mm
